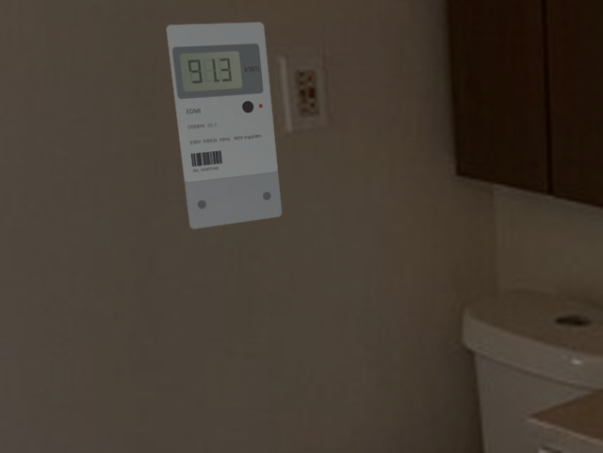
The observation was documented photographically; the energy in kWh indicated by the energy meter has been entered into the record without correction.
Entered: 91.3 kWh
